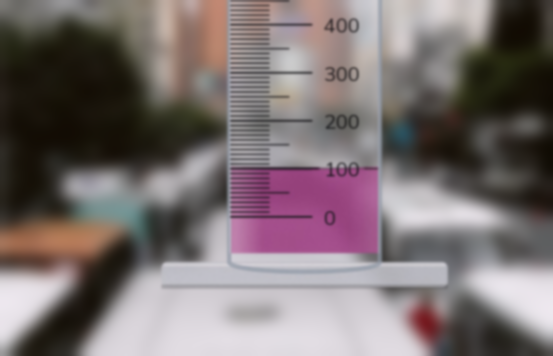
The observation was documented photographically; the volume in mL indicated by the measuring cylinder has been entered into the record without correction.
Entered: 100 mL
